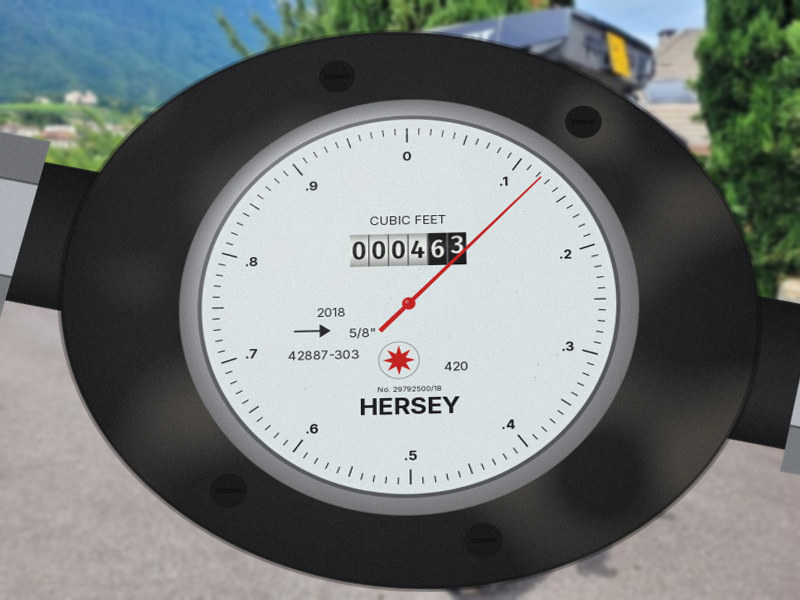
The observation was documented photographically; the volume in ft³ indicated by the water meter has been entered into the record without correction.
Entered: 463.12 ft³
